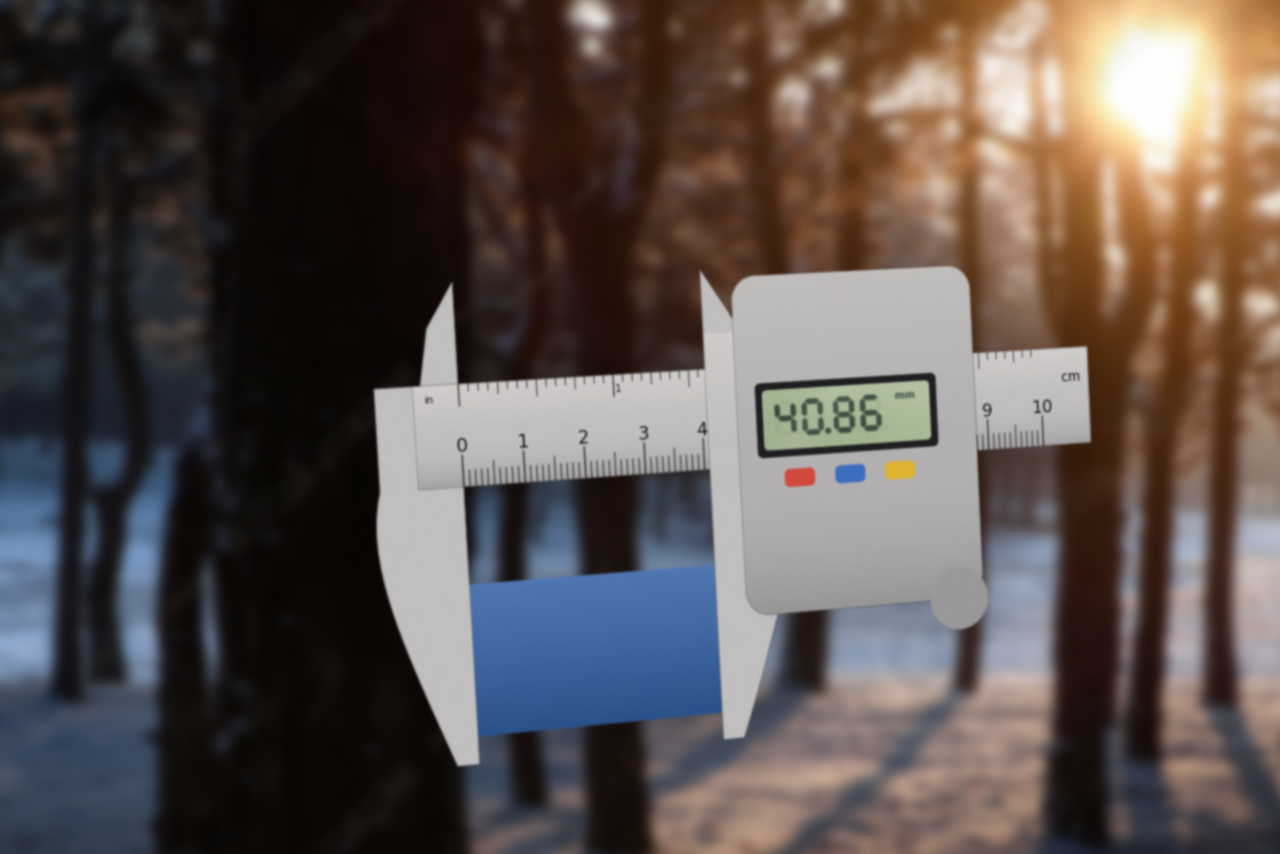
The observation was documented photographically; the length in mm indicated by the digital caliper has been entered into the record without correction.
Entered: 40.86 mm
